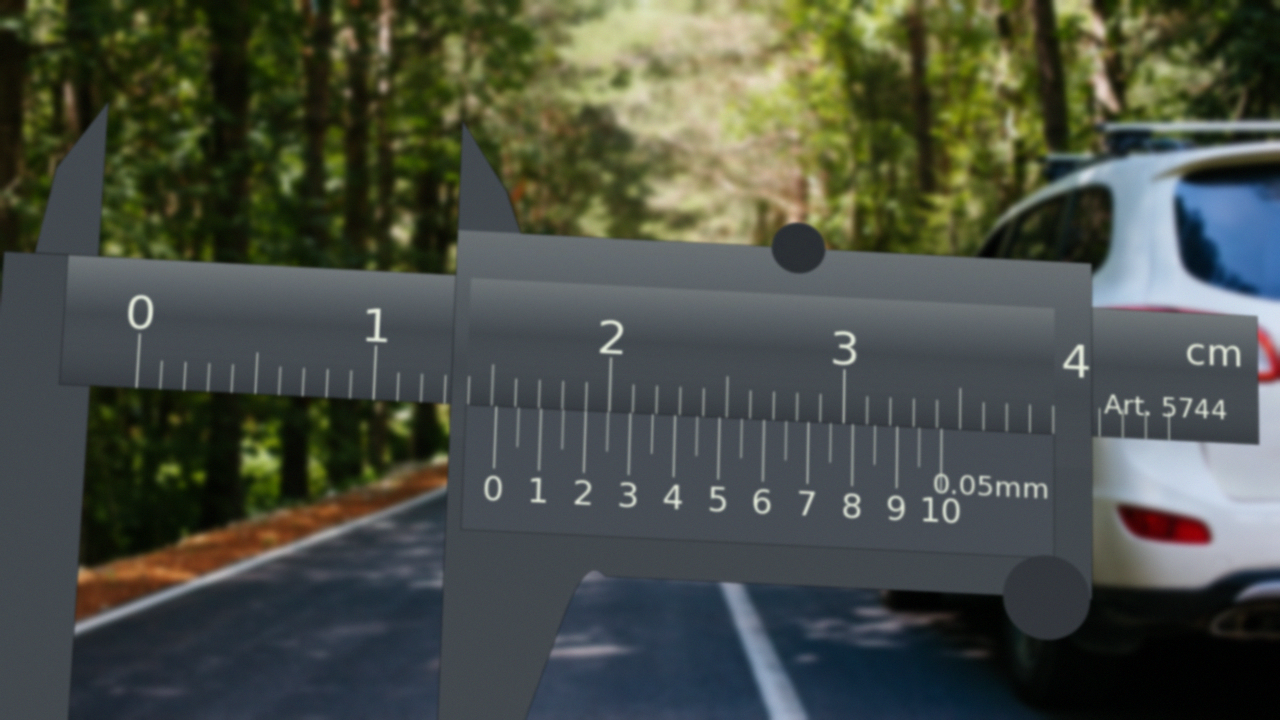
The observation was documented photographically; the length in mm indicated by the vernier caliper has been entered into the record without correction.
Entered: 15.2 mm
